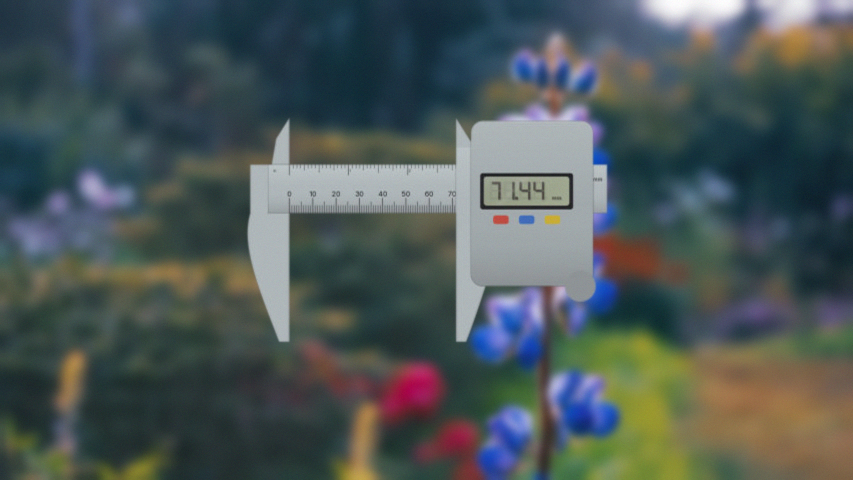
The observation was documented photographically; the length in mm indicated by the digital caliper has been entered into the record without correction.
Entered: 71.44 mm
